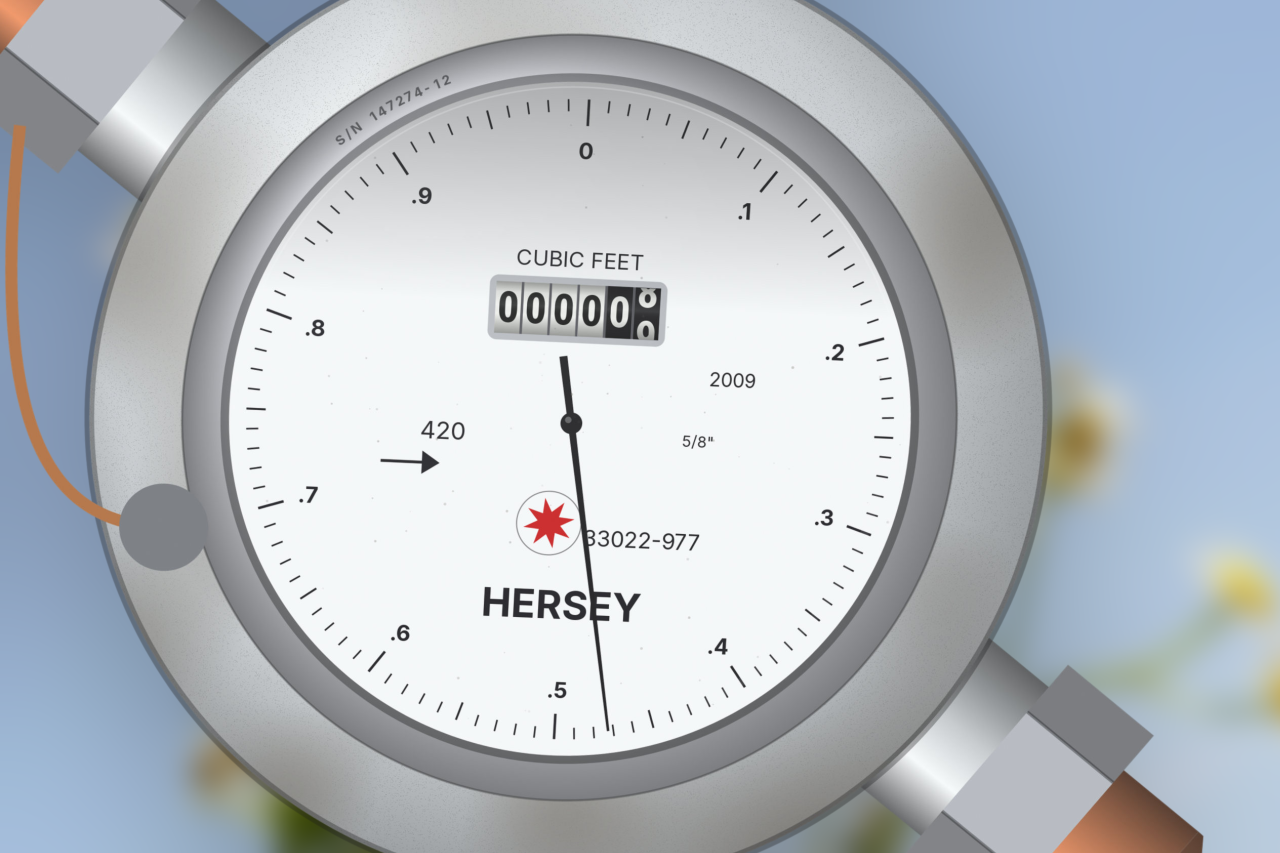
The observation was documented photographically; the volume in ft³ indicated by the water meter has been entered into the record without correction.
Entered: 8.47 ft³
